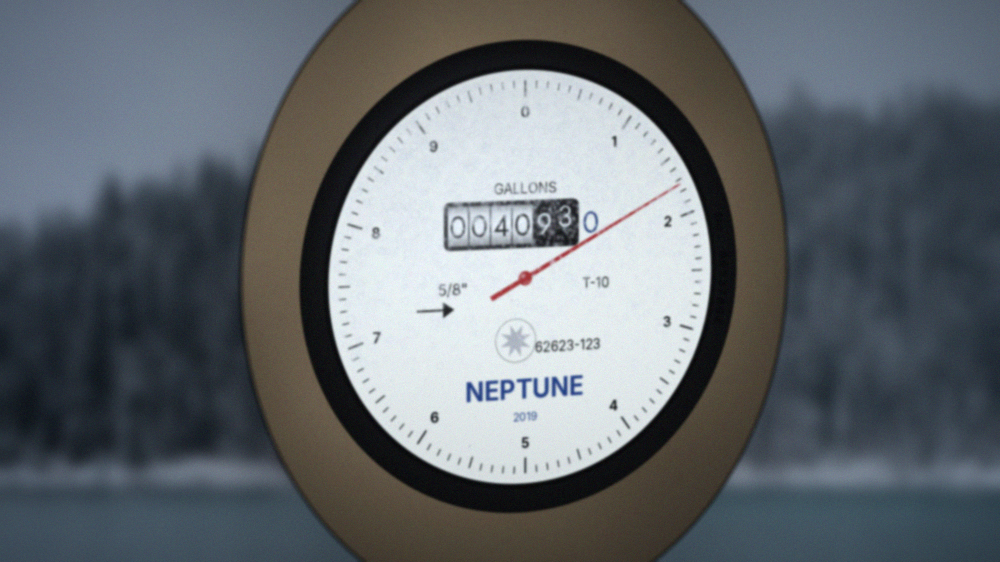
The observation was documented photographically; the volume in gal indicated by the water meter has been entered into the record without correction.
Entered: 40931.7 gal
